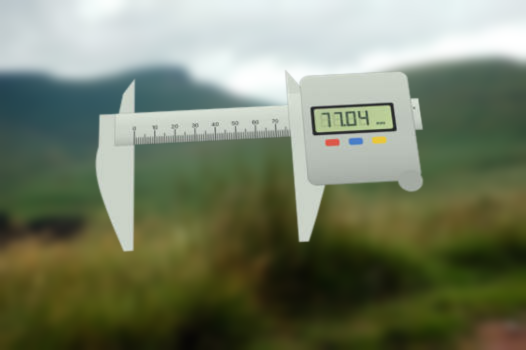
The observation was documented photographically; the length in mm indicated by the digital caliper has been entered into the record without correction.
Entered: 77.04 mm
